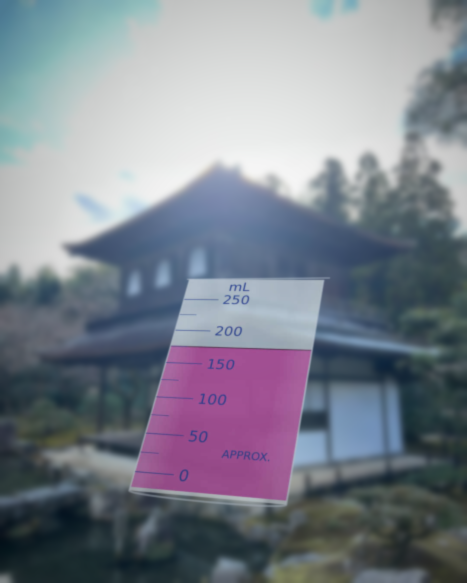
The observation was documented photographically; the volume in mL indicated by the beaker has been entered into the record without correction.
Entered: 175 mL
